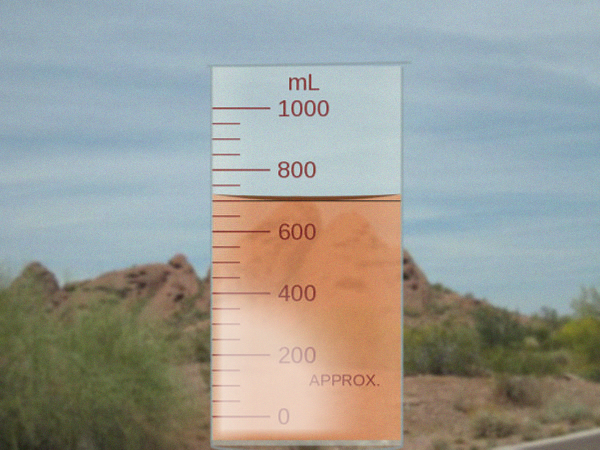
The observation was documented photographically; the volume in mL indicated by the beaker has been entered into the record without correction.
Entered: 700 mL
